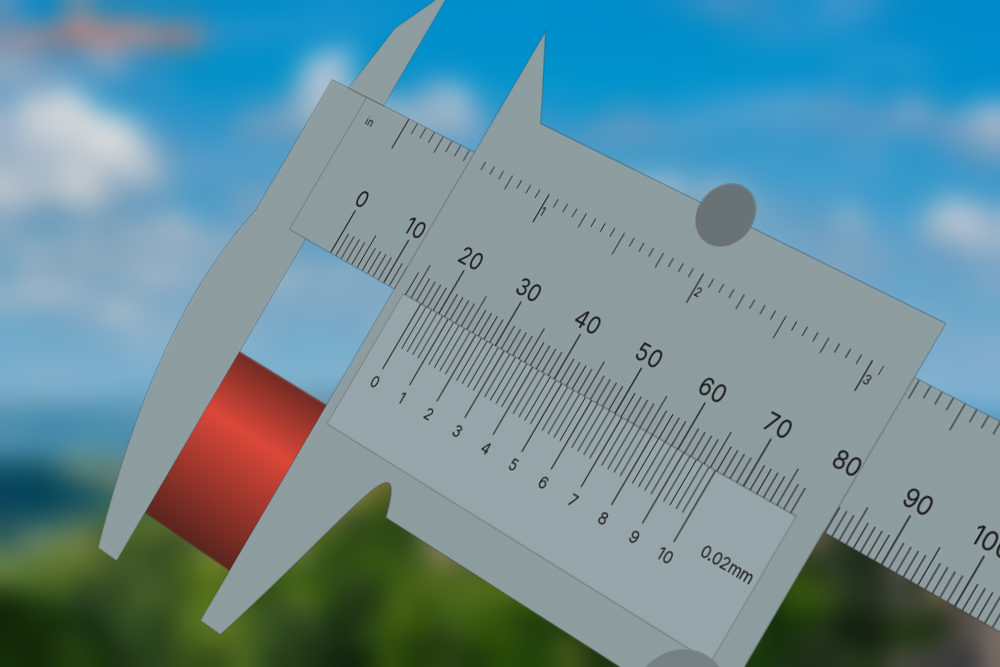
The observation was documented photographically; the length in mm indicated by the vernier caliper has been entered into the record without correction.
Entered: 16.8 mm
